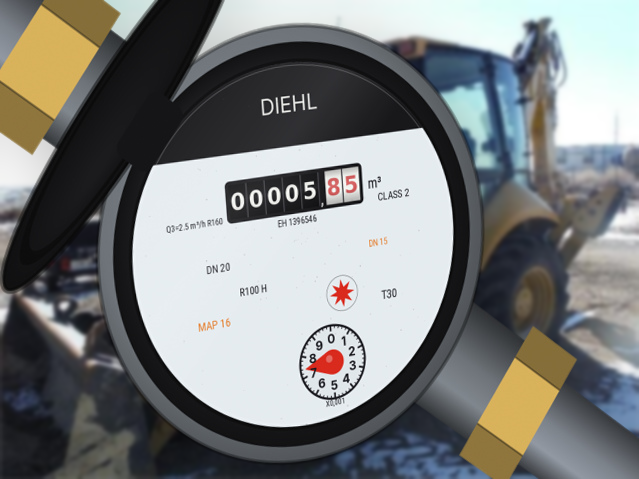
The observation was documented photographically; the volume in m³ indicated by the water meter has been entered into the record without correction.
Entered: 5.857 m³
